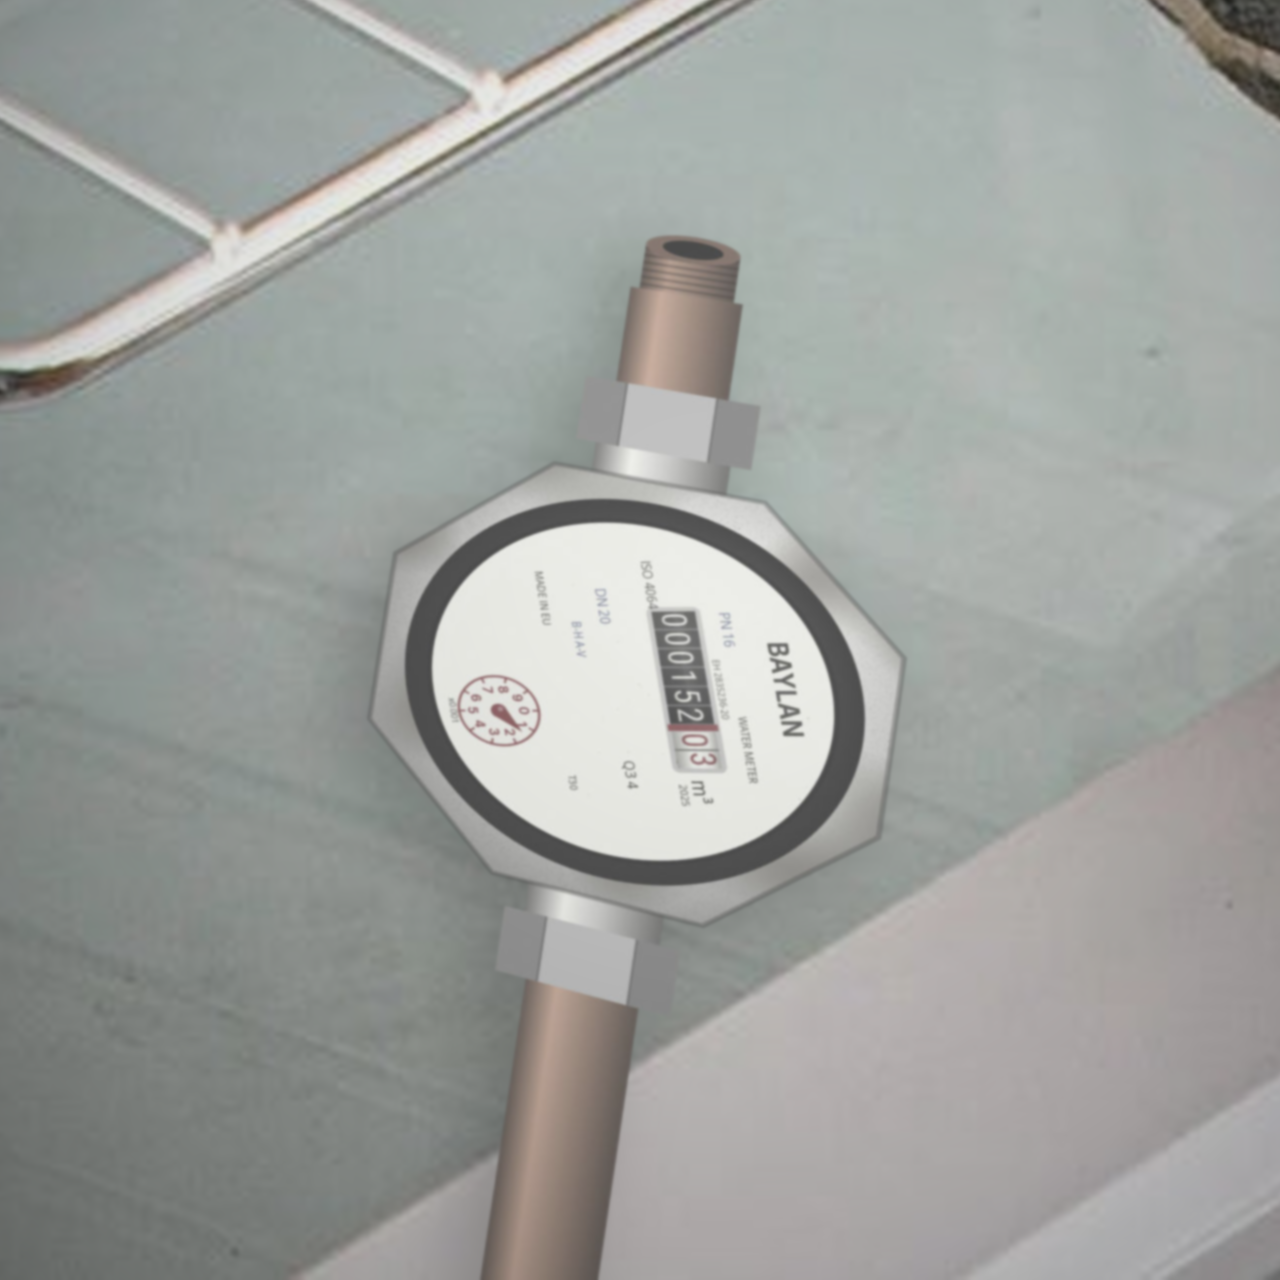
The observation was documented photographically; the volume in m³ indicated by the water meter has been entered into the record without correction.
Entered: 152.031 m³
